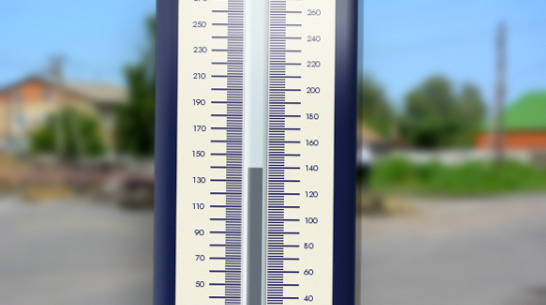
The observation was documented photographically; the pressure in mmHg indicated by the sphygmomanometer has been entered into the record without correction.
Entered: 140 mmHg
